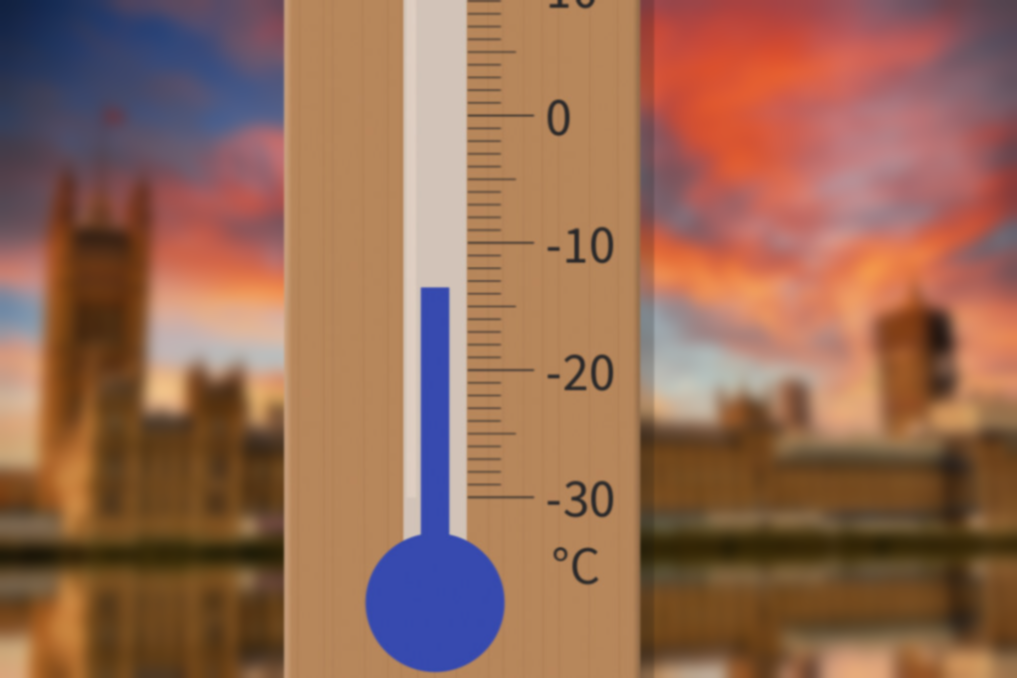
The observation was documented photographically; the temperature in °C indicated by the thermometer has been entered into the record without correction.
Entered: -13.5 °C
